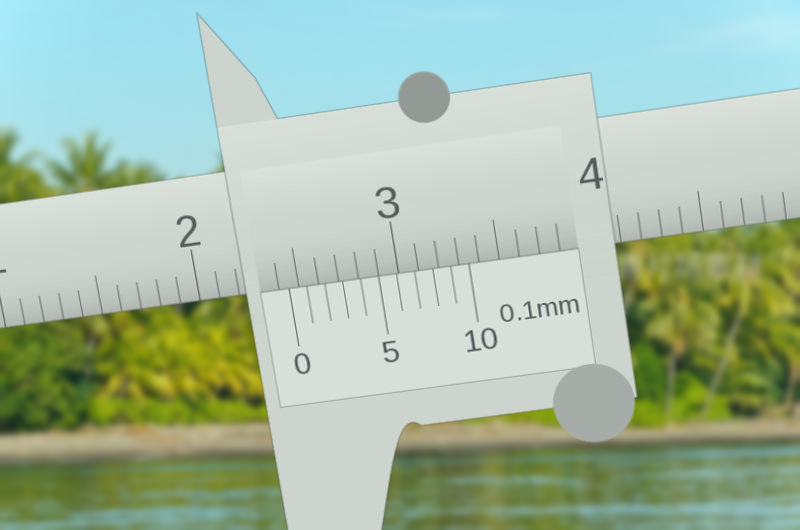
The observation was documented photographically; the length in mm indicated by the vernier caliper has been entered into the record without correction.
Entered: 24.5 mm
